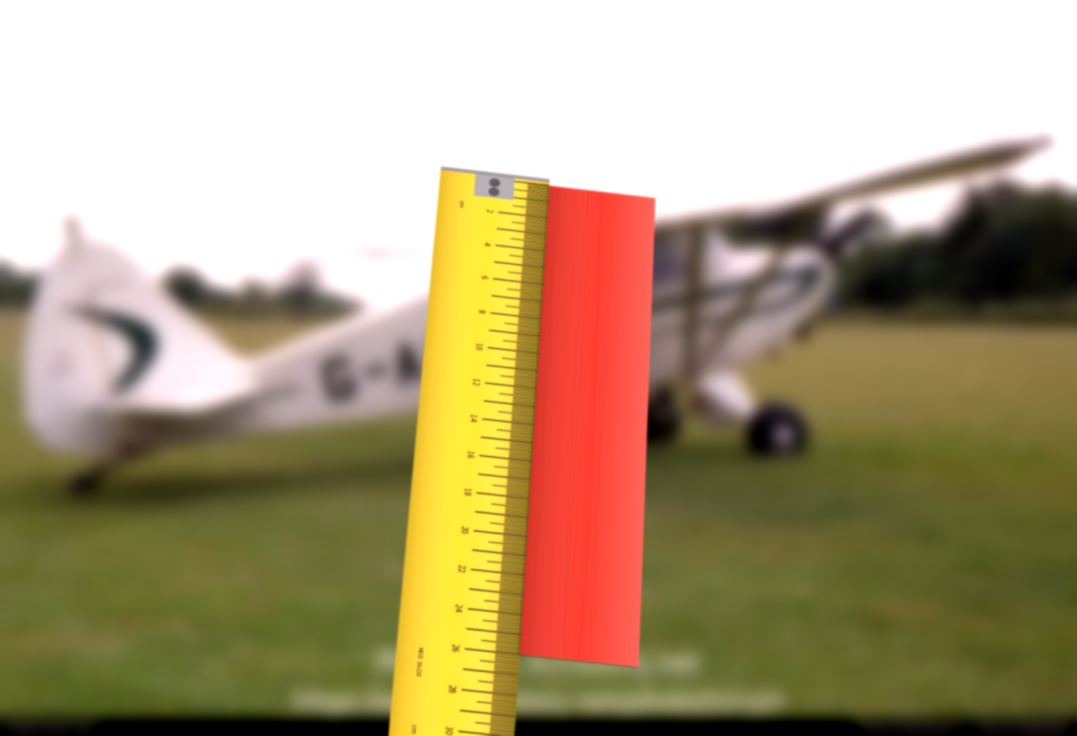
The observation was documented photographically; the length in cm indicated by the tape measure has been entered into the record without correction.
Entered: 26 cm
